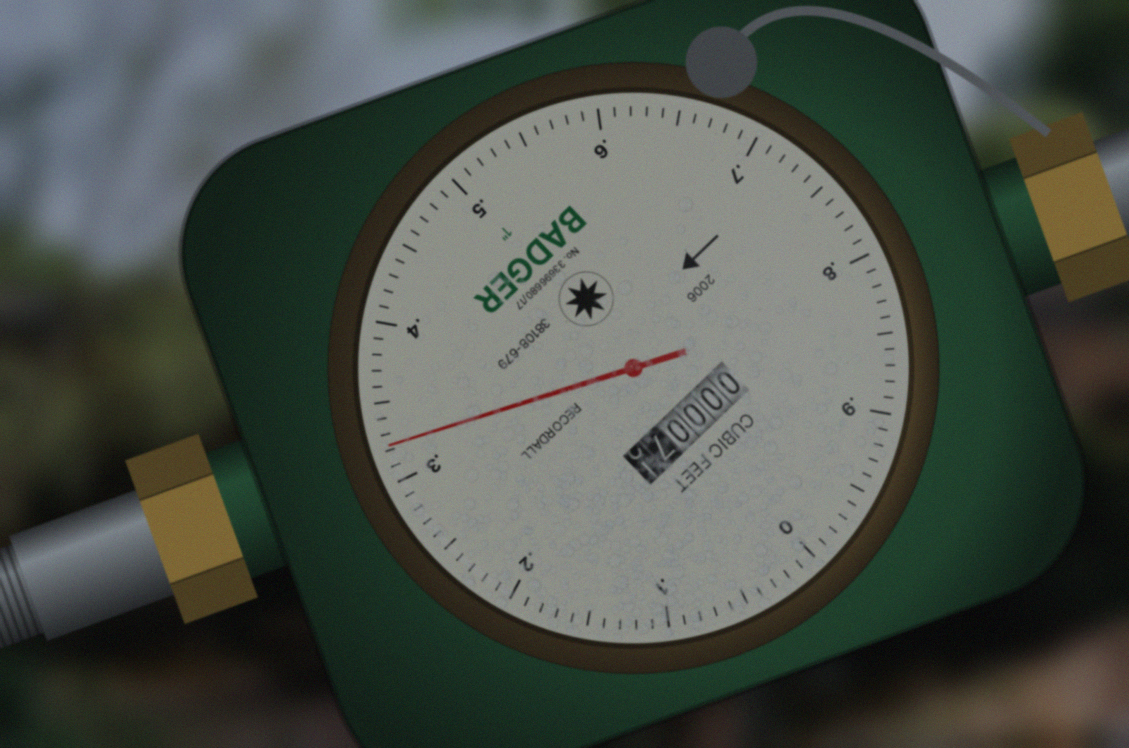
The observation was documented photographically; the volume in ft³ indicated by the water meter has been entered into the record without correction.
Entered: 71.32 ft³
